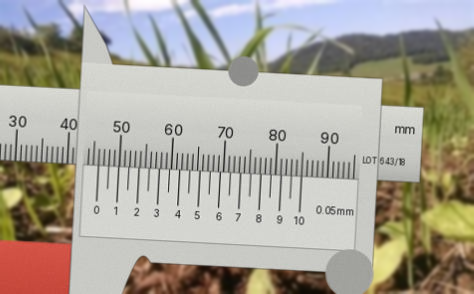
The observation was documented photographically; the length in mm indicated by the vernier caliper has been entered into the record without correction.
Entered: 46.0 mm
